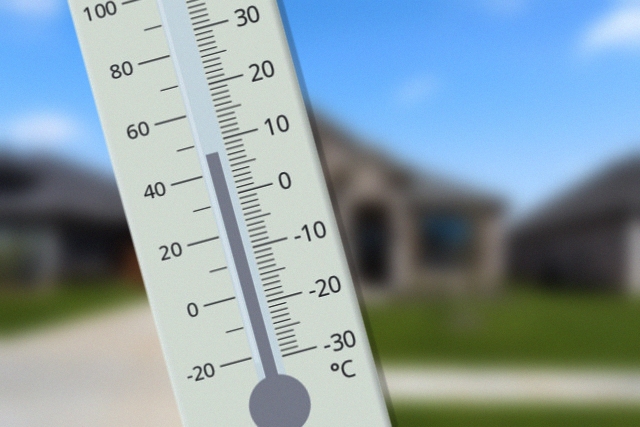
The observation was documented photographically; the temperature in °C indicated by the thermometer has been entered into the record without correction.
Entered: 8 °C
